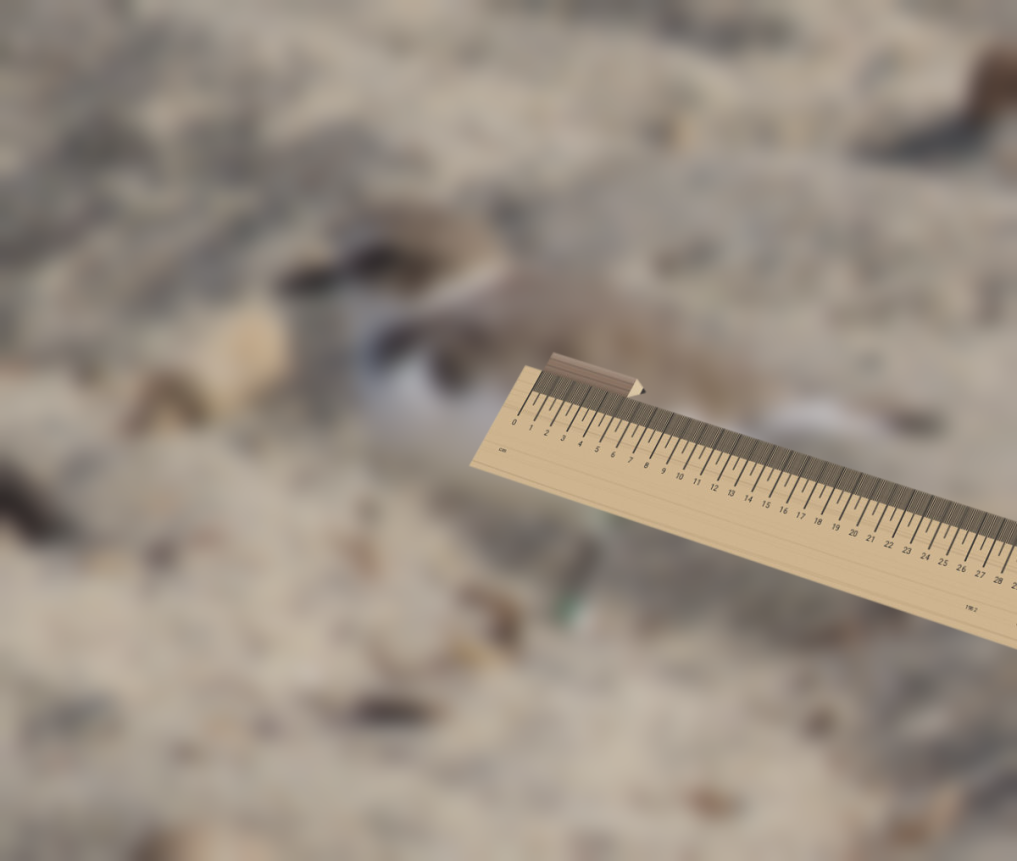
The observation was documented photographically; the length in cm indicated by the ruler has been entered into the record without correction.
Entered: 6 cm
